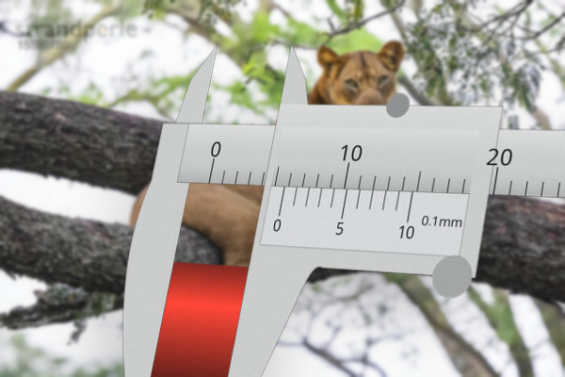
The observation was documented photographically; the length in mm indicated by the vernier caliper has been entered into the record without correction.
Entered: 5.7 mm
